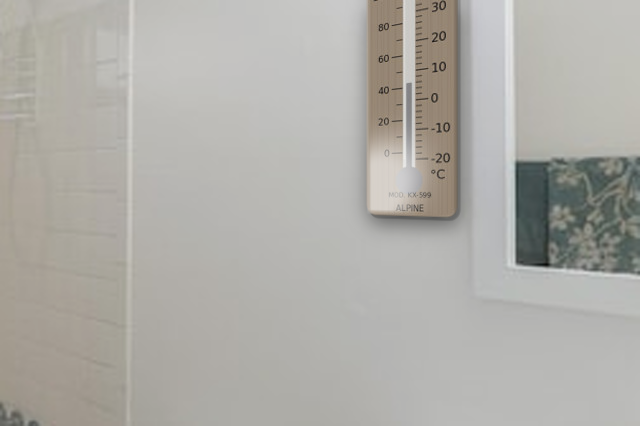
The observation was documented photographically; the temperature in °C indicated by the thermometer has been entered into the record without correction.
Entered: 6 °C
